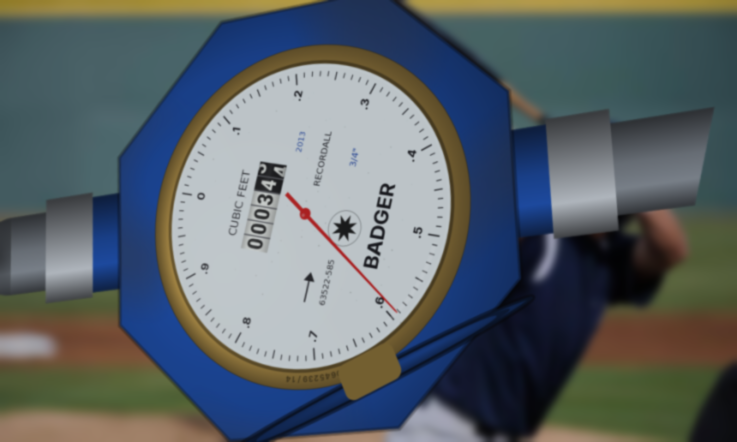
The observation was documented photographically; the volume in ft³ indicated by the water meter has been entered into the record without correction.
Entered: 343.59 ft³
